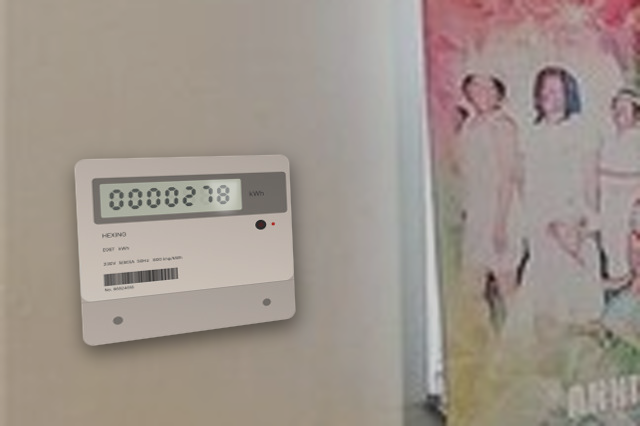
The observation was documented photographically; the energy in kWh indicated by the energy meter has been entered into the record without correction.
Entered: 278 kWh
